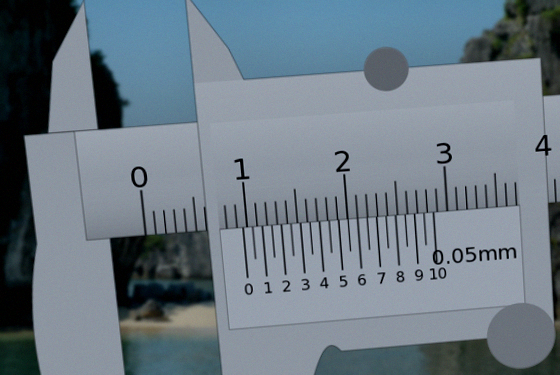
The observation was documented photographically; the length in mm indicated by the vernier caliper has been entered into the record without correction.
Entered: 9.6 mm
